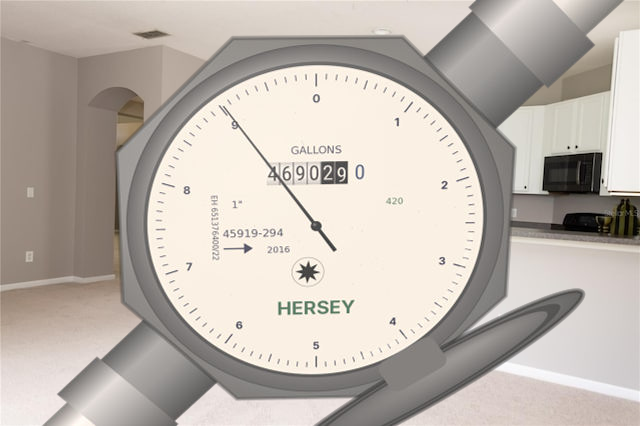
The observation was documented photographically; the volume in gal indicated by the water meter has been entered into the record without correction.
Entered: 4690289.0 gal
